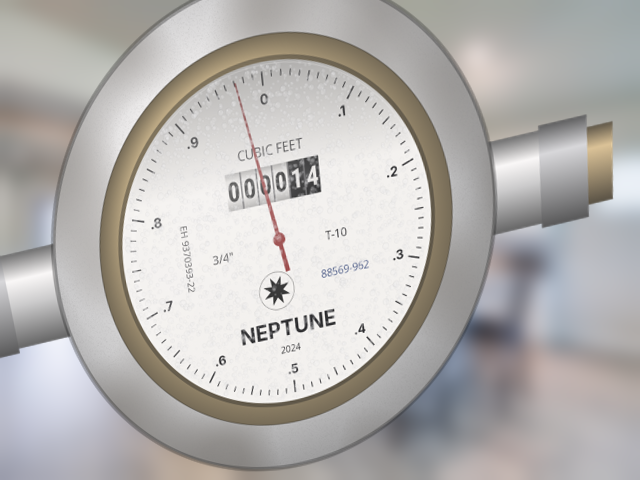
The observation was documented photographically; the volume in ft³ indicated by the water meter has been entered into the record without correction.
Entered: 13.97 ft³
